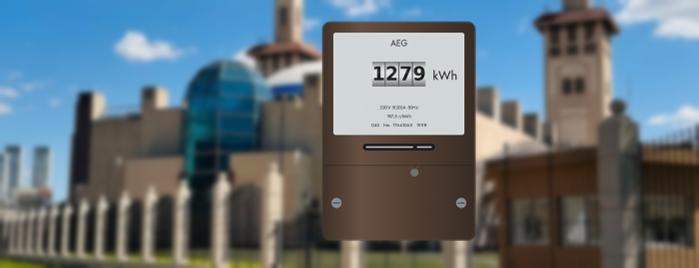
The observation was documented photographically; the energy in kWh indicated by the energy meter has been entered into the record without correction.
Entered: 1279 kWh
